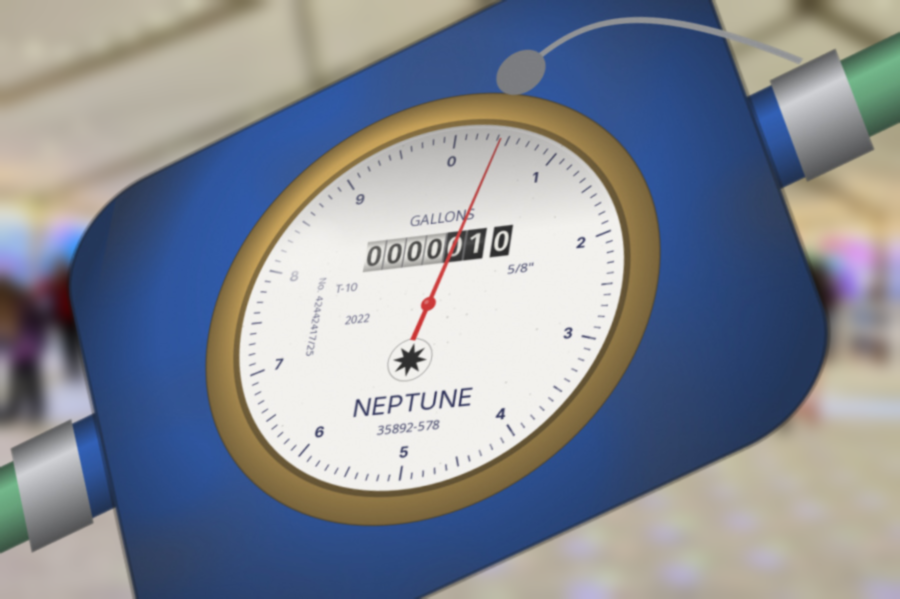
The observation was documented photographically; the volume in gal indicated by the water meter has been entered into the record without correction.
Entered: 10.4 gal
